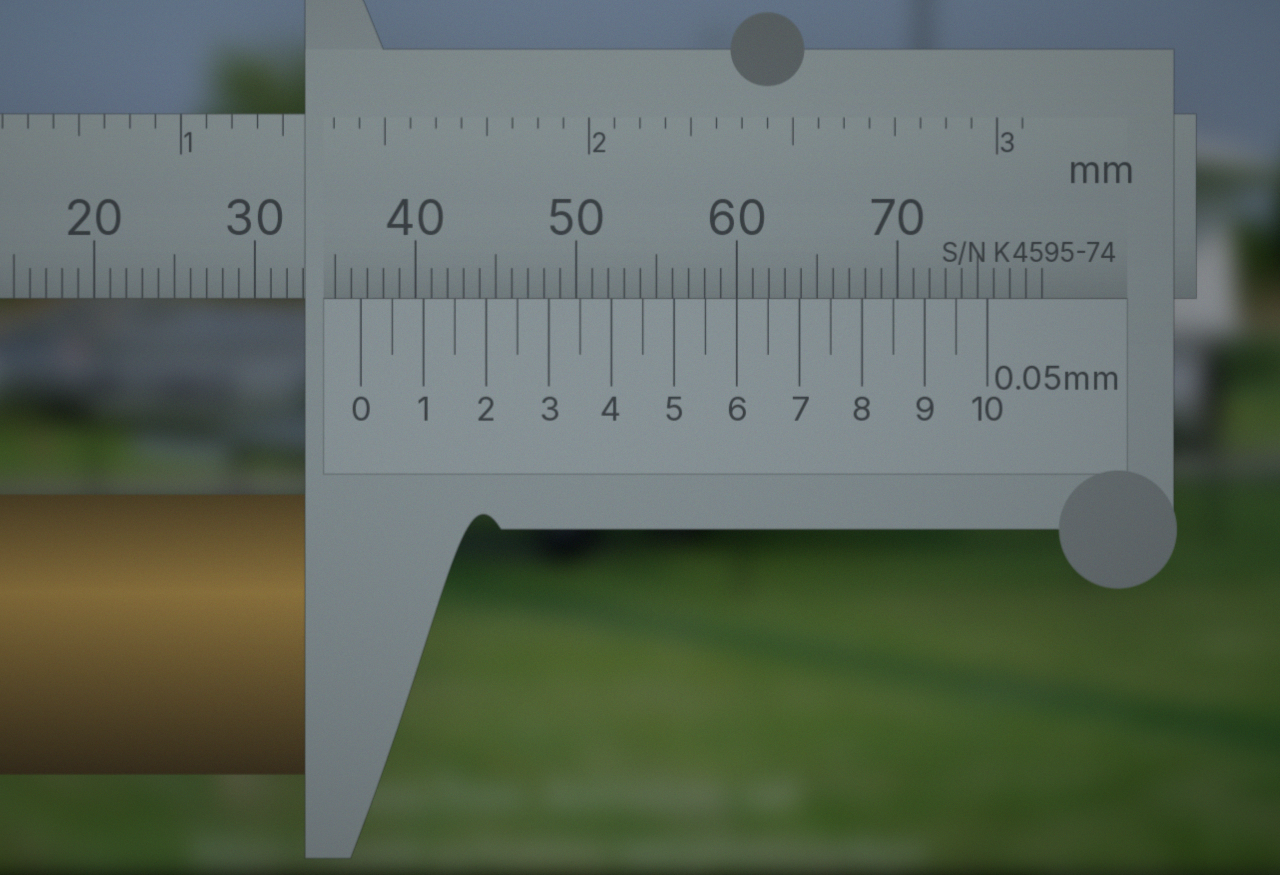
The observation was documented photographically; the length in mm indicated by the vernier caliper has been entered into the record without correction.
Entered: 36.6 mm
